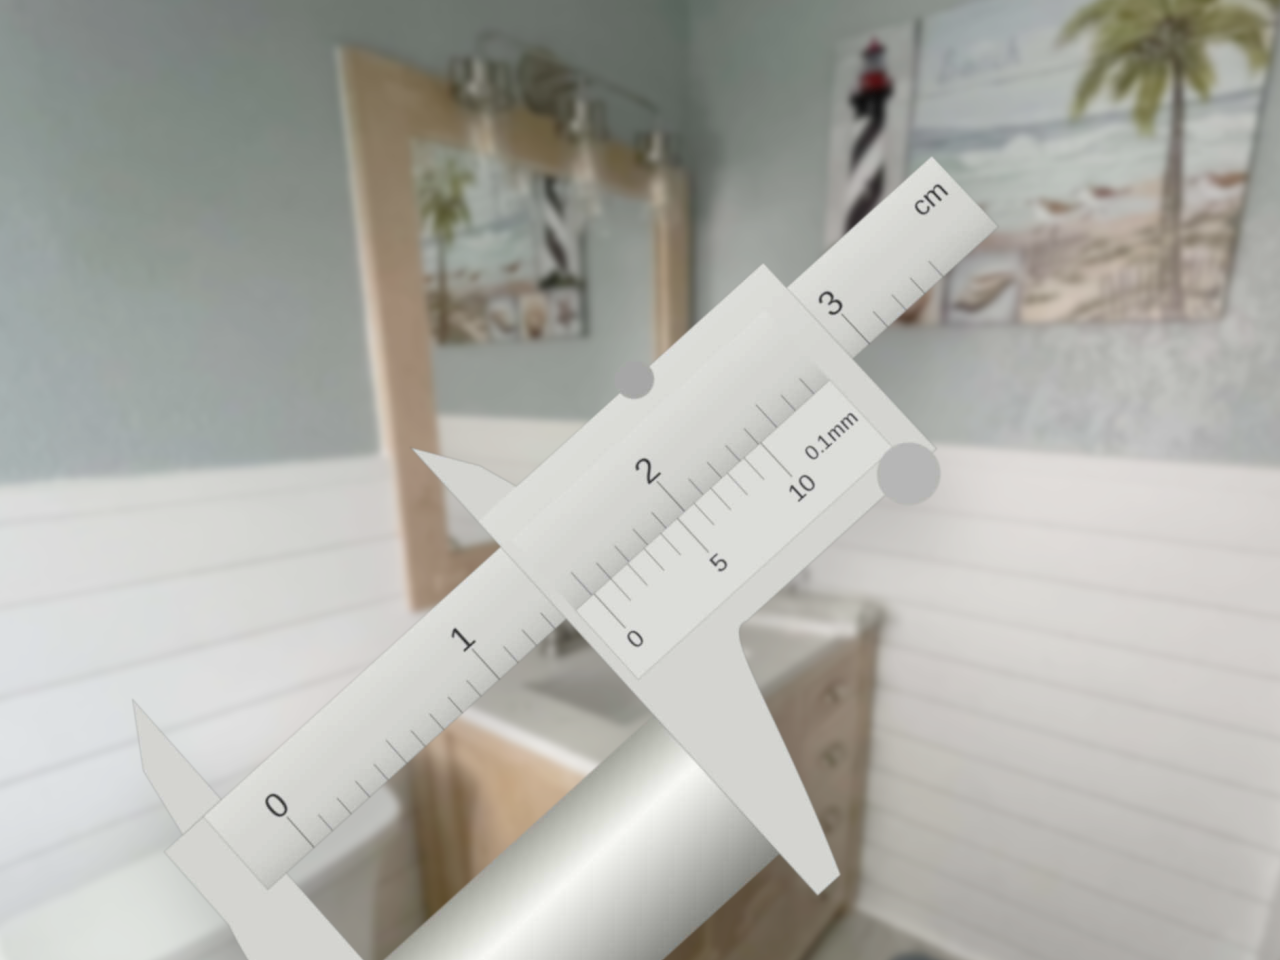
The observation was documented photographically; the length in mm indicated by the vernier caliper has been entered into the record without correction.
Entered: 15.1 mm
